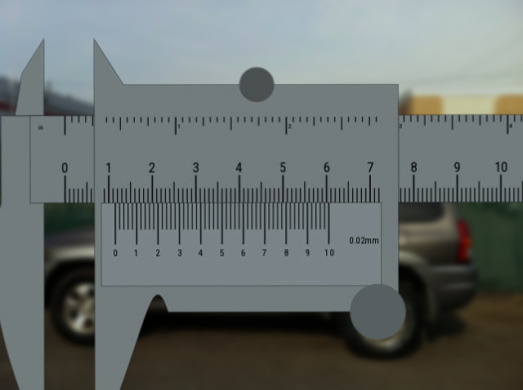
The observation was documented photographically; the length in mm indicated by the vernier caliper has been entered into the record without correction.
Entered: 11.5 mm
